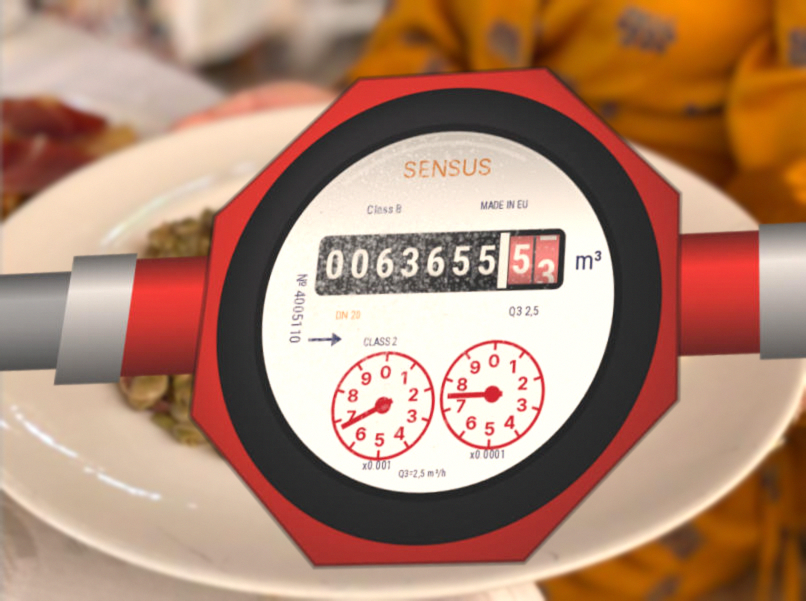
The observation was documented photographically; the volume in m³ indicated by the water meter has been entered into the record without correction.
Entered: 63655.5267 m³
